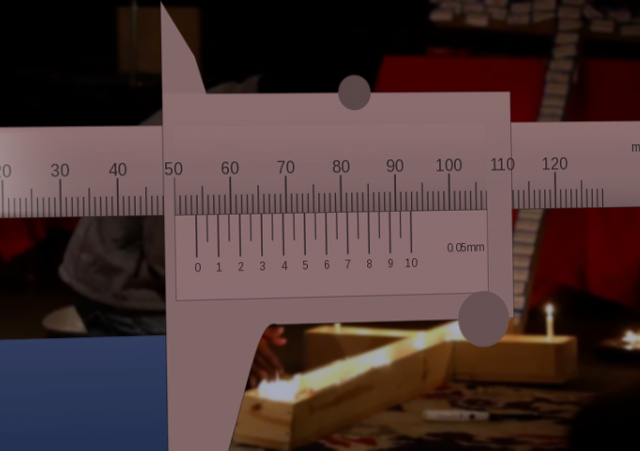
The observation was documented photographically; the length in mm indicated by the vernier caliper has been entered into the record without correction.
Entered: 53.8 mm
